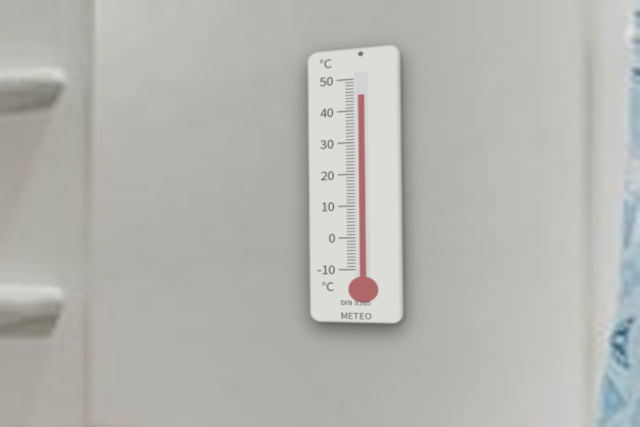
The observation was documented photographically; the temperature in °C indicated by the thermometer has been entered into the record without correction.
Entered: 45 °C
